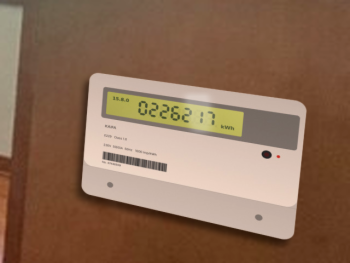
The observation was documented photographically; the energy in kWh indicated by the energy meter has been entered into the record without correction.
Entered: 226217 kWh
